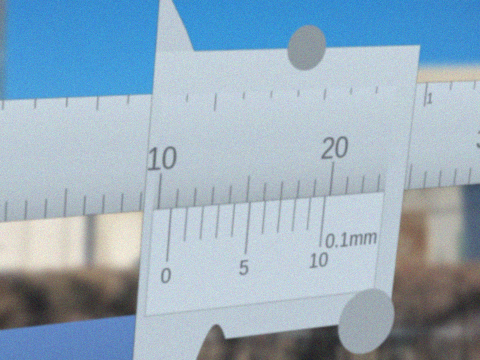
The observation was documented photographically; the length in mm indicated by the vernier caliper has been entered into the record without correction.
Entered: 10.7 mm
